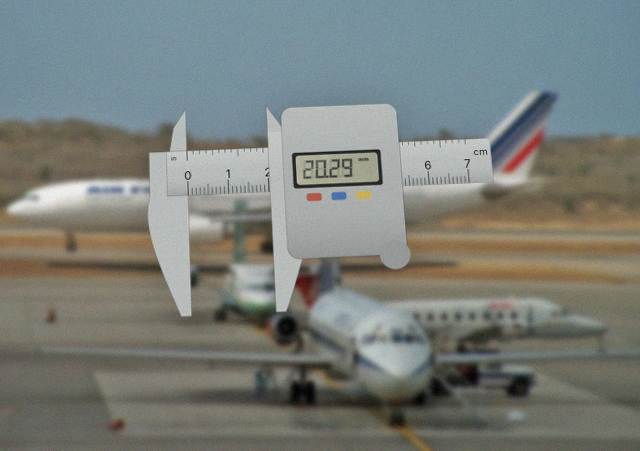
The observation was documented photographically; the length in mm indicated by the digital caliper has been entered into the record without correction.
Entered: 20.29 mm
